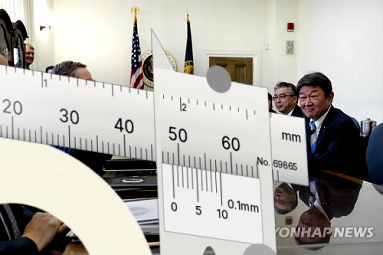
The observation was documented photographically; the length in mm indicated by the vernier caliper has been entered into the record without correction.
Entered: 48.8 mm
